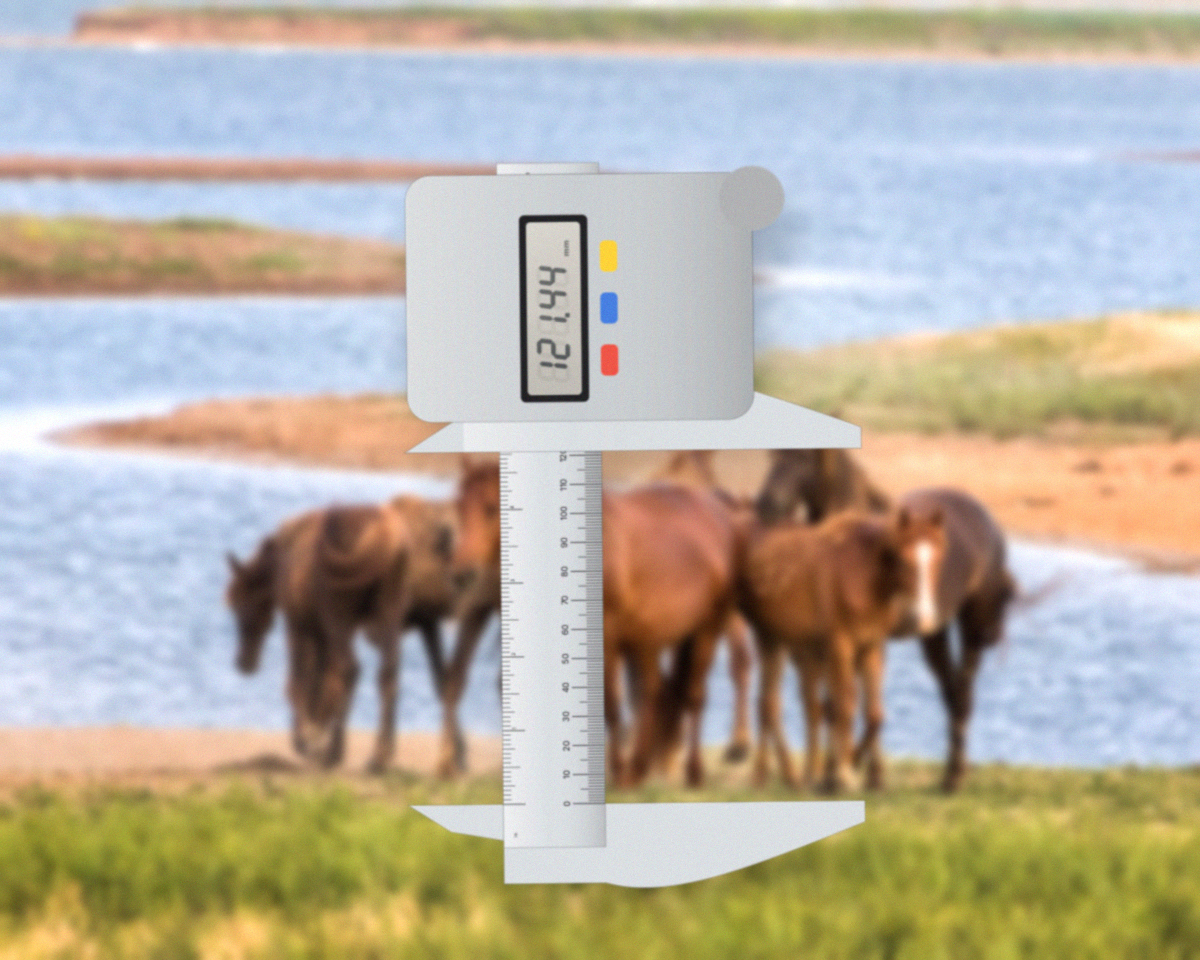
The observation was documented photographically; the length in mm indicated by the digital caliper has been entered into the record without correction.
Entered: 121.44 mm
